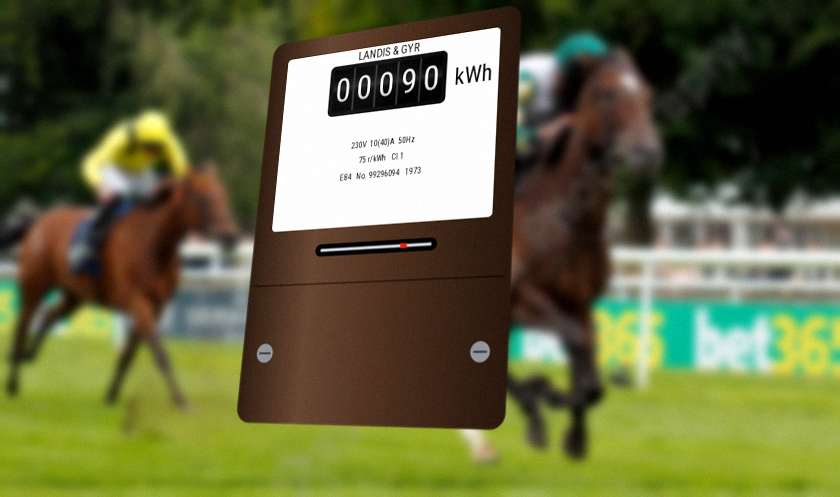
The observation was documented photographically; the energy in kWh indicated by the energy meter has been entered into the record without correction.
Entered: 90 kWh
